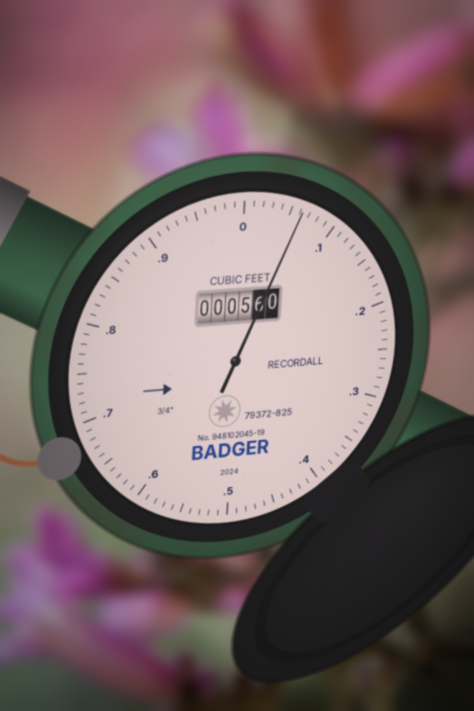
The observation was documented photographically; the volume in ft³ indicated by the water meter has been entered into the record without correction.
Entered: 560.06 ft³
